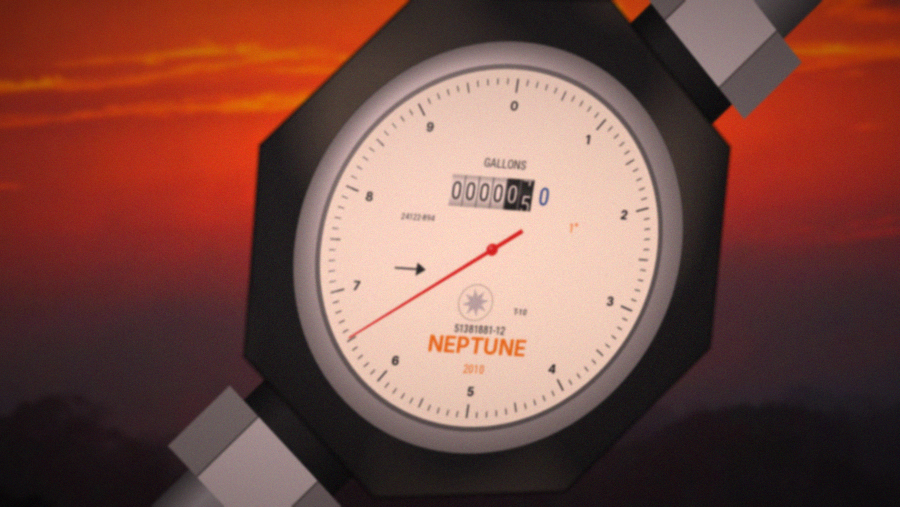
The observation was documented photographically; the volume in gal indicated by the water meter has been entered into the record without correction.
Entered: 46.5 gal
